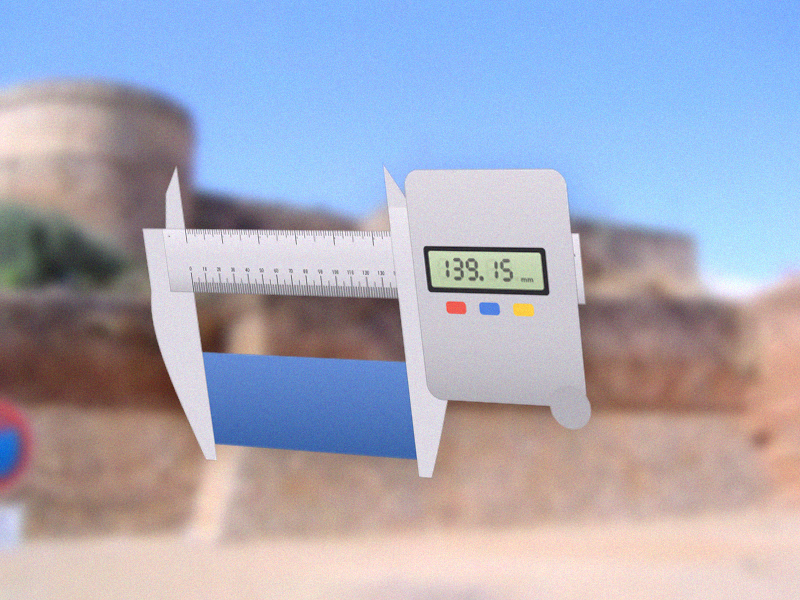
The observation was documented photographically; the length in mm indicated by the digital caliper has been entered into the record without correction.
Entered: 139.15 mm
